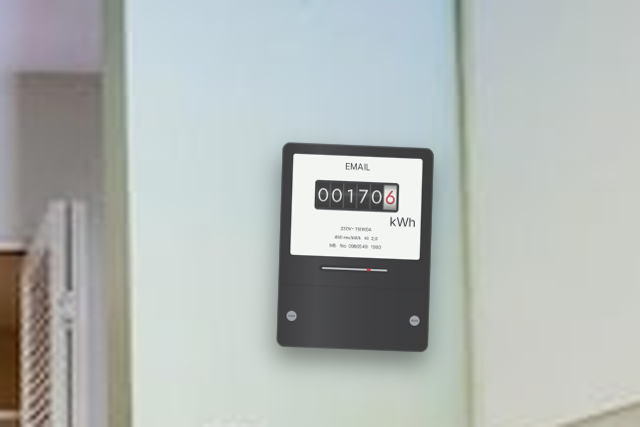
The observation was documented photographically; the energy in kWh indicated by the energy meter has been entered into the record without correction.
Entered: 170.6 kWh
